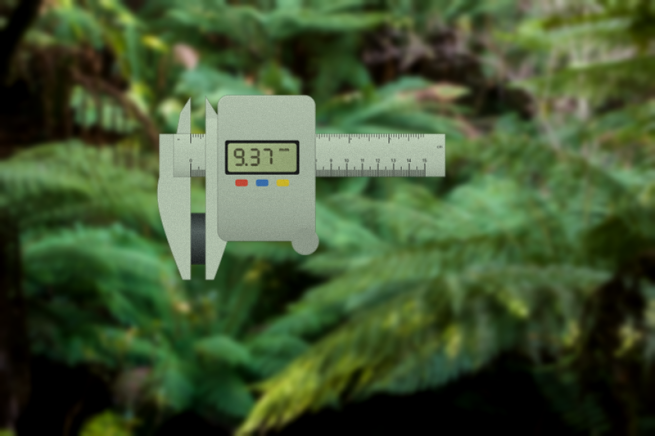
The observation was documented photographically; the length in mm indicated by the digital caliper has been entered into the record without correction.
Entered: 9.37 mm
